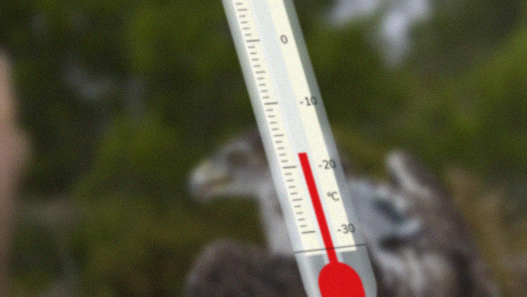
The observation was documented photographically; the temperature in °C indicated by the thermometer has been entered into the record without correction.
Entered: -18 °C
